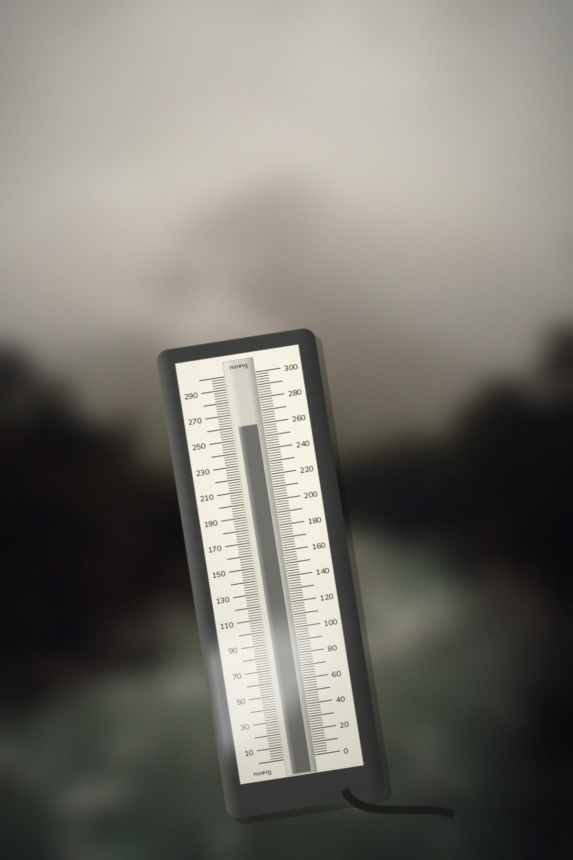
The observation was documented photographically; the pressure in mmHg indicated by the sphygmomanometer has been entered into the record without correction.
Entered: 260 mmHg
